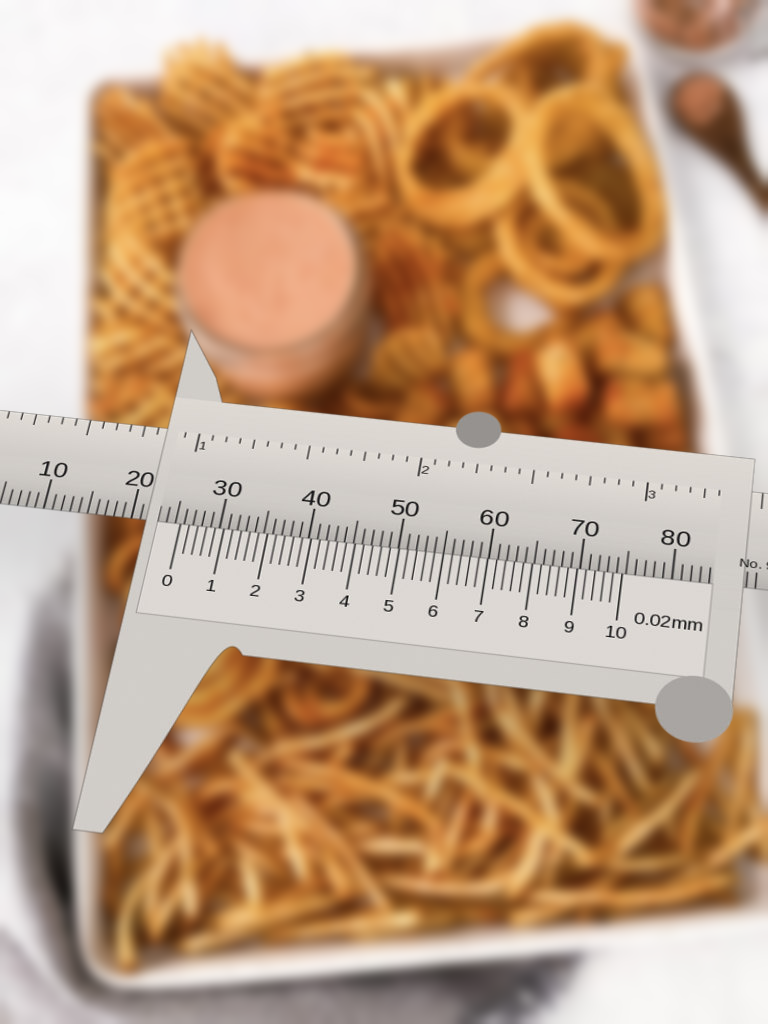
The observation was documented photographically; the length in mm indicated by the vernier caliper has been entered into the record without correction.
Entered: 25.6 mm
